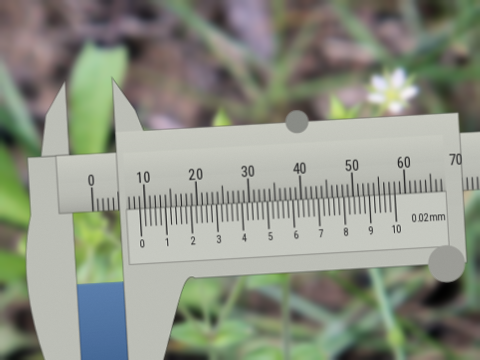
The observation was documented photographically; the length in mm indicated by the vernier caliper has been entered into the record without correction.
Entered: 9.0 mm
